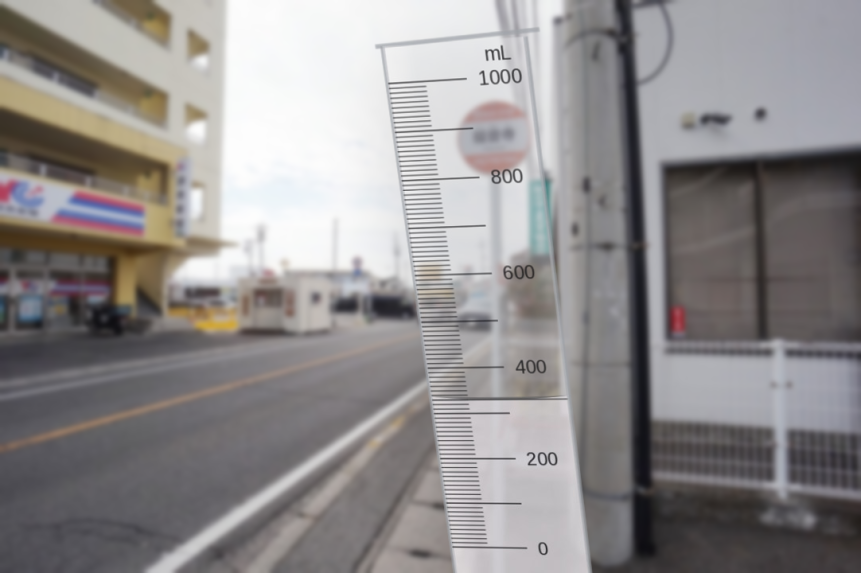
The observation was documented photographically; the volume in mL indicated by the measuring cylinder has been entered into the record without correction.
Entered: 330 mL
